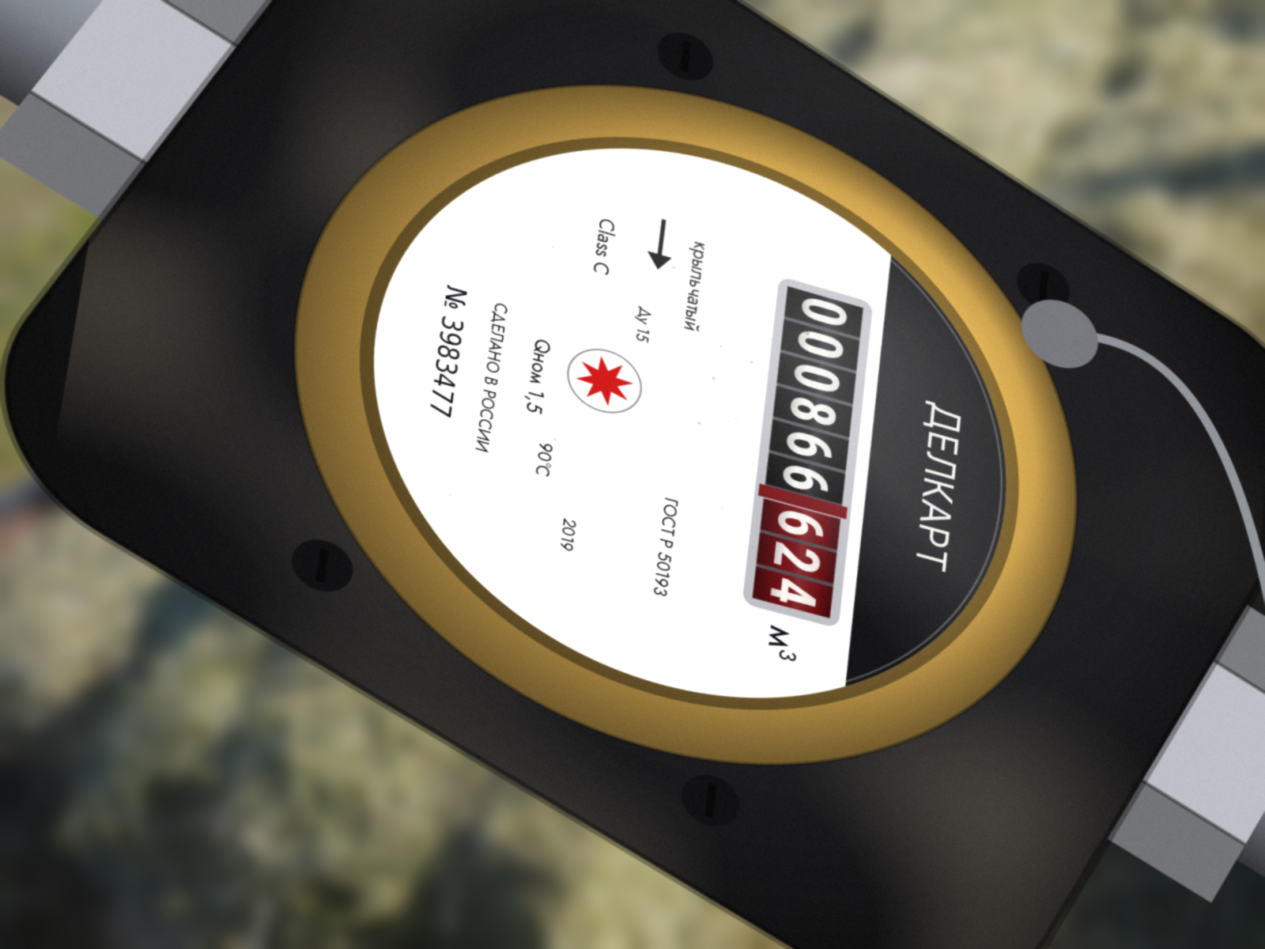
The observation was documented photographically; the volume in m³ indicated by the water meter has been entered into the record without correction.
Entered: 866.624 m³
